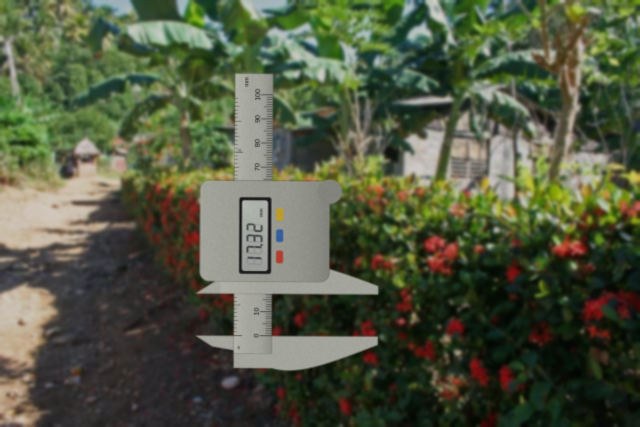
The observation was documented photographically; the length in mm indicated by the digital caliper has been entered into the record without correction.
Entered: 17.32 mm
